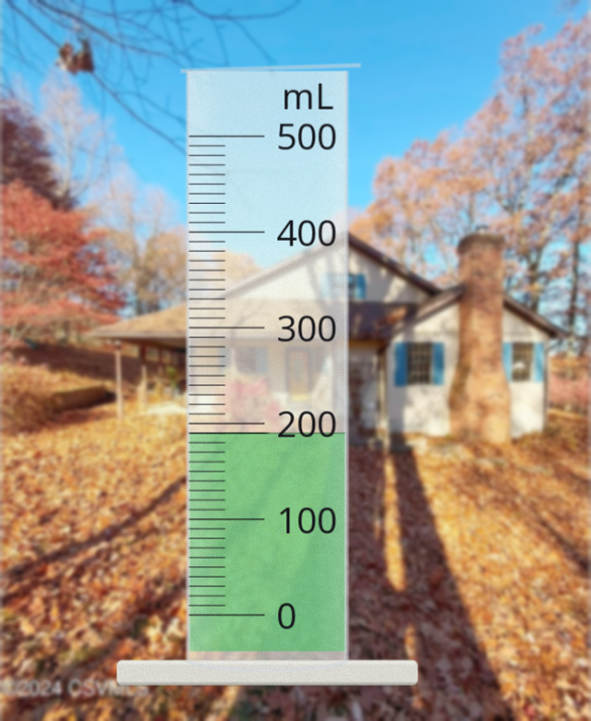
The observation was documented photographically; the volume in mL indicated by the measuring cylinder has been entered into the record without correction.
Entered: 190 mL
